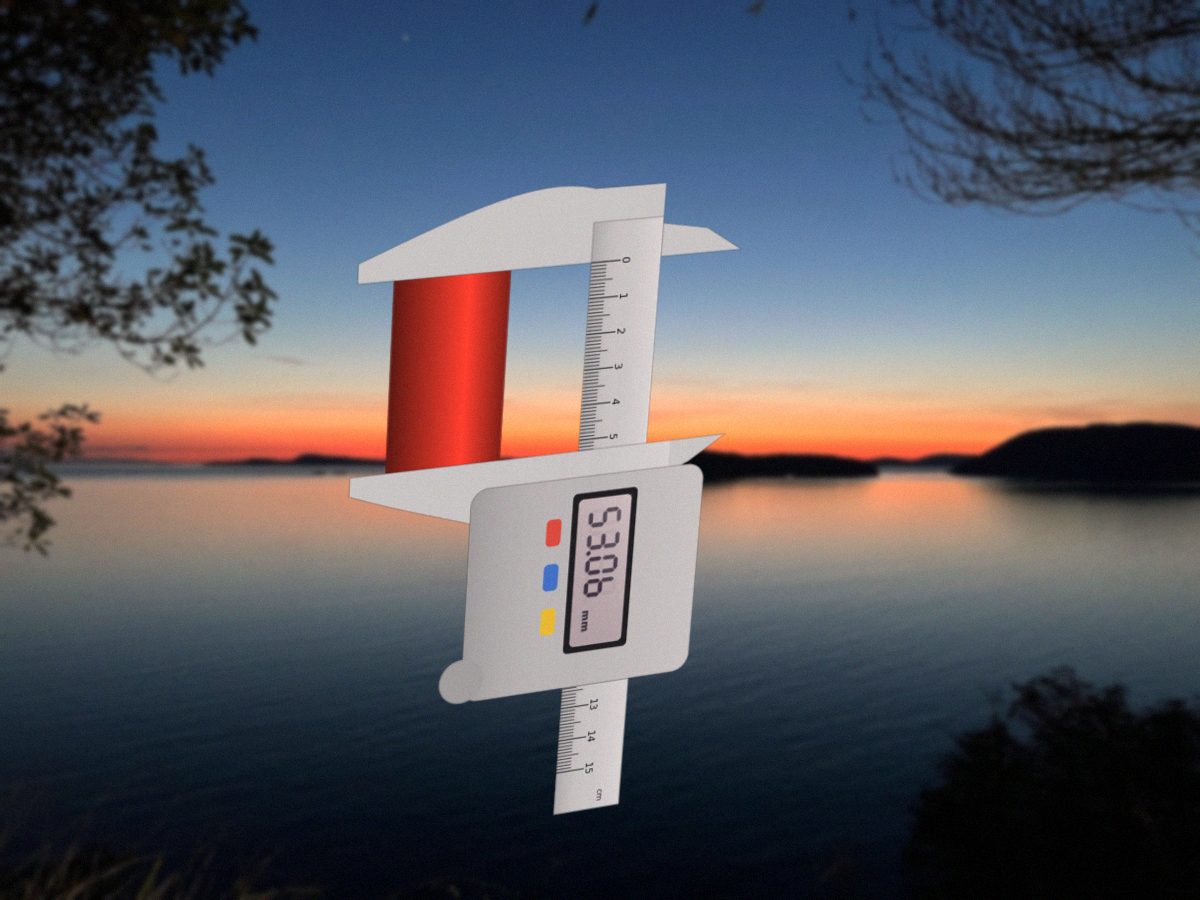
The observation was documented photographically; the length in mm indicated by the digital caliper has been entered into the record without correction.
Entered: 53.06 mm
